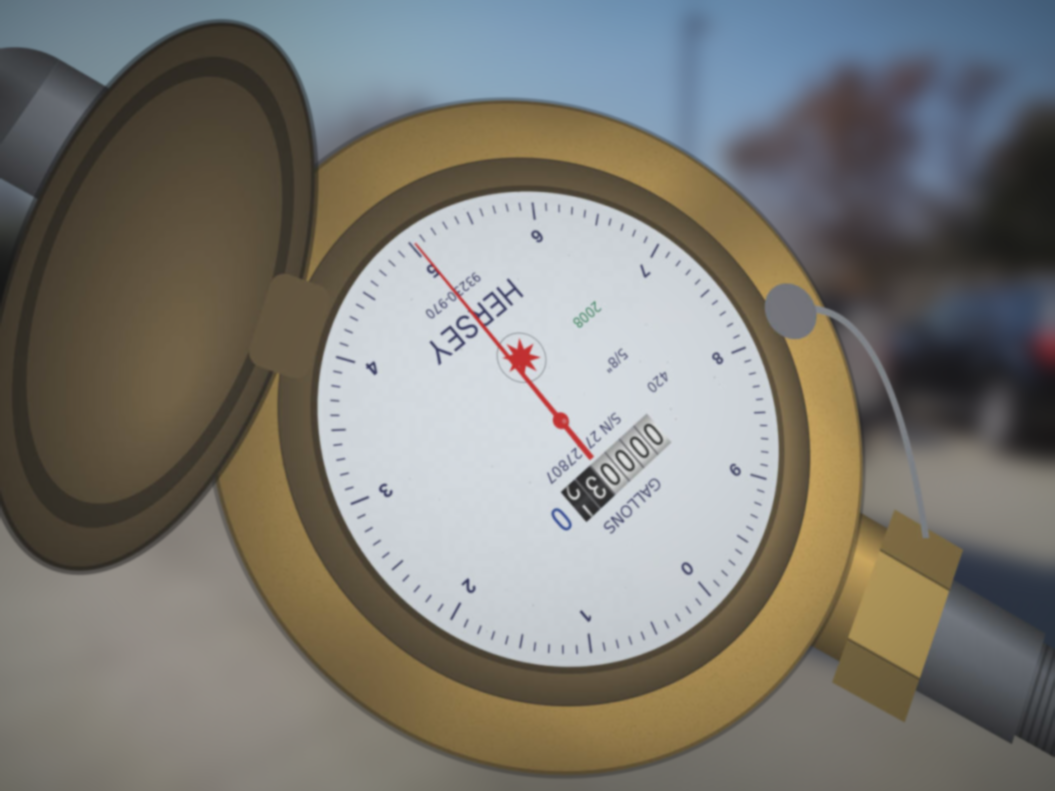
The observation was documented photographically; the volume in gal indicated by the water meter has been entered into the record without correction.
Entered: 315.0 gal
